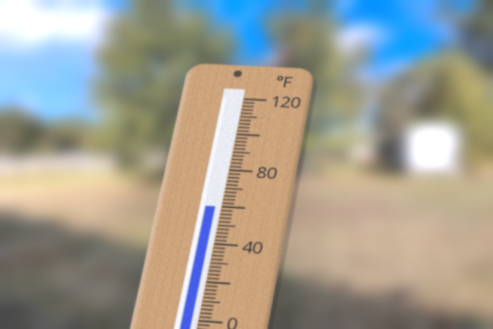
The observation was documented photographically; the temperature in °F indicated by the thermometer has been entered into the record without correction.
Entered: 60 °F
